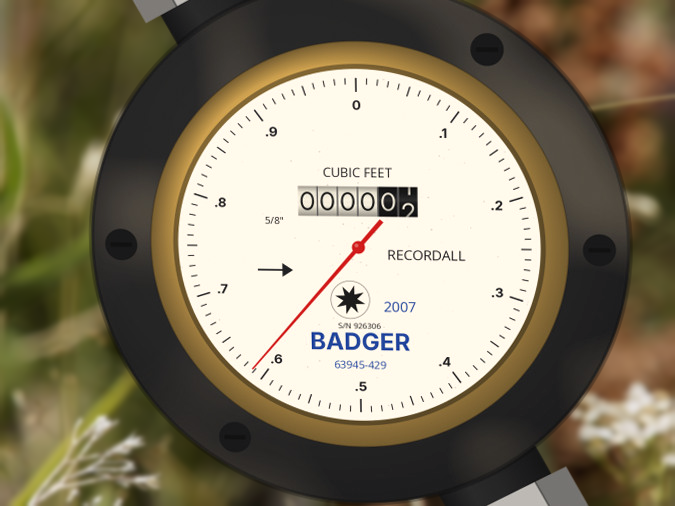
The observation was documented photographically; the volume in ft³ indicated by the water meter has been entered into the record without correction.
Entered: 1.61 ft³
